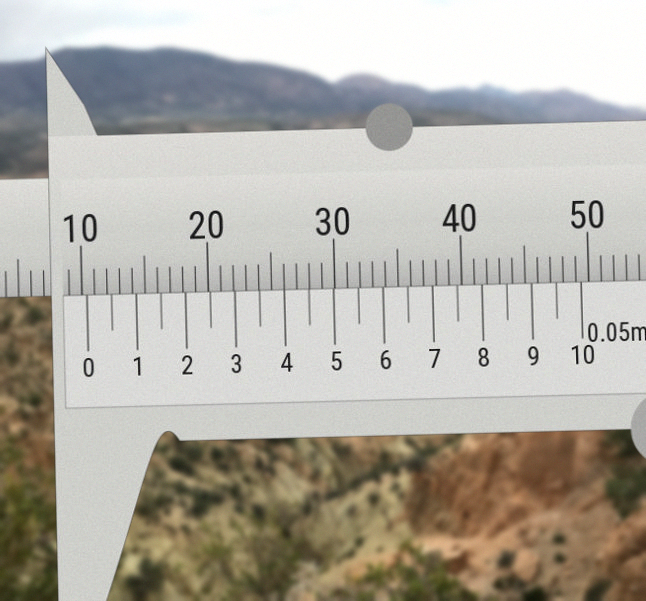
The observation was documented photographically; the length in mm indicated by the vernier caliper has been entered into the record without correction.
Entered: 10.4 mm
